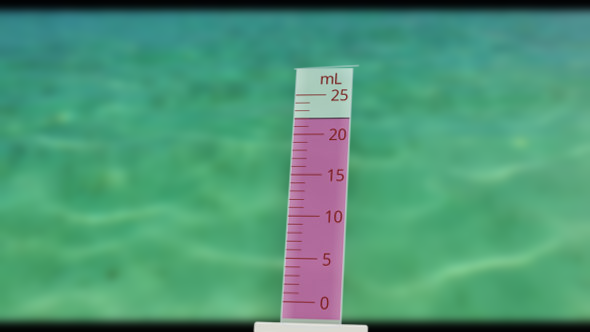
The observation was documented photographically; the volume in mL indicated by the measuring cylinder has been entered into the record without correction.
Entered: 22 mL
